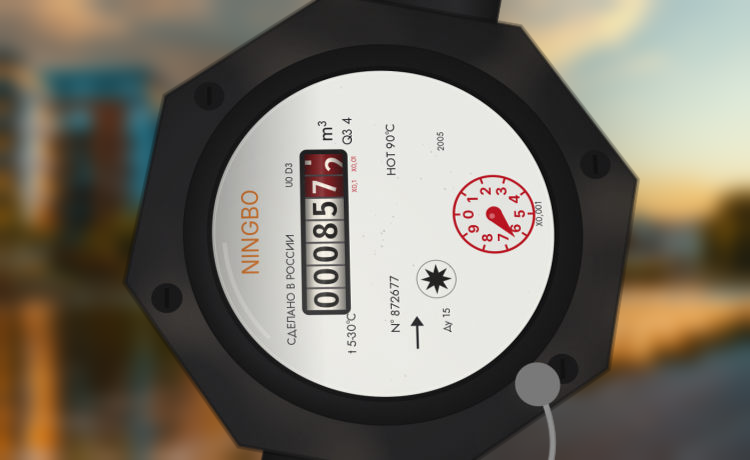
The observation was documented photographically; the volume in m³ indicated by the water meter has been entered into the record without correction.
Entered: 85.716 m³
